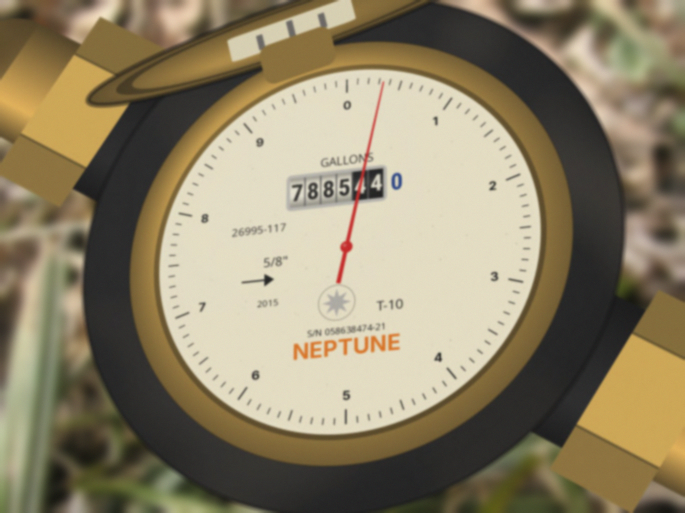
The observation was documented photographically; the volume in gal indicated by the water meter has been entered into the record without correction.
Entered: 7885440.3 gal
